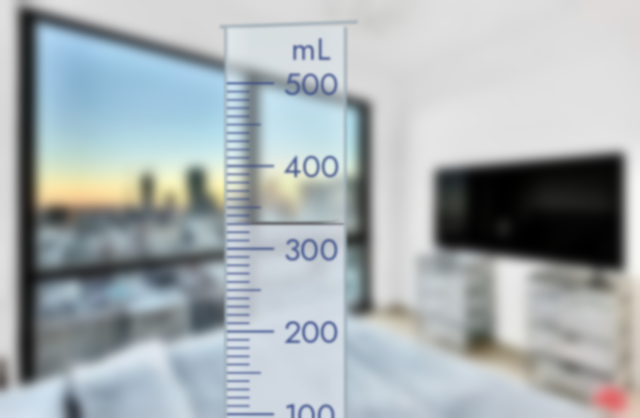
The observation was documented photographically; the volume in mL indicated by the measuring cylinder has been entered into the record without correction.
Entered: 330 mL
